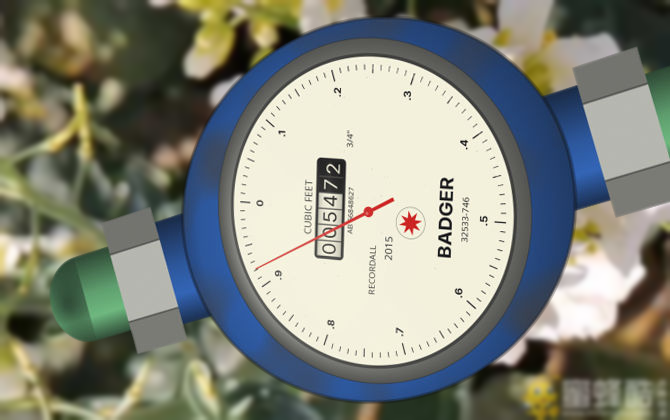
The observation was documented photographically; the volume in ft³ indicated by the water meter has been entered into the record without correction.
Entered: 5471.92 ft³
